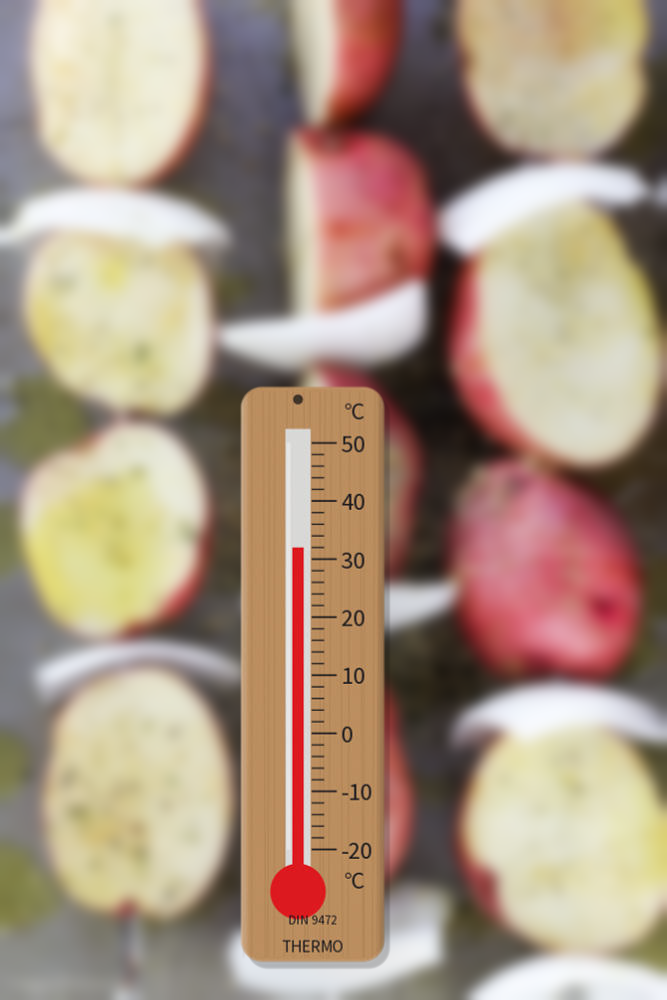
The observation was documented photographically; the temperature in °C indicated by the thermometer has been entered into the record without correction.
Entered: 32 °C
